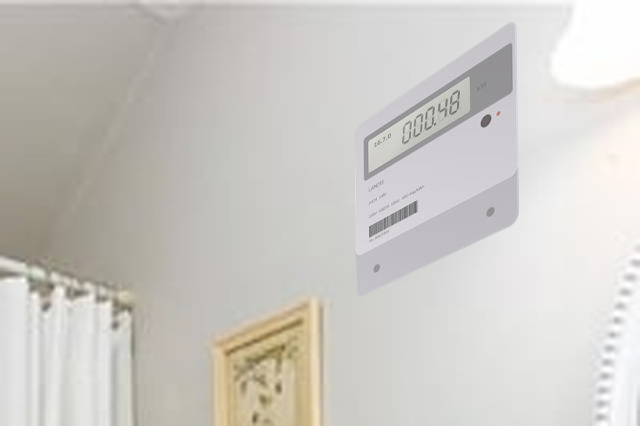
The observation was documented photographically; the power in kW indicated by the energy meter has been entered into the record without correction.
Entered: 0.48 kW
